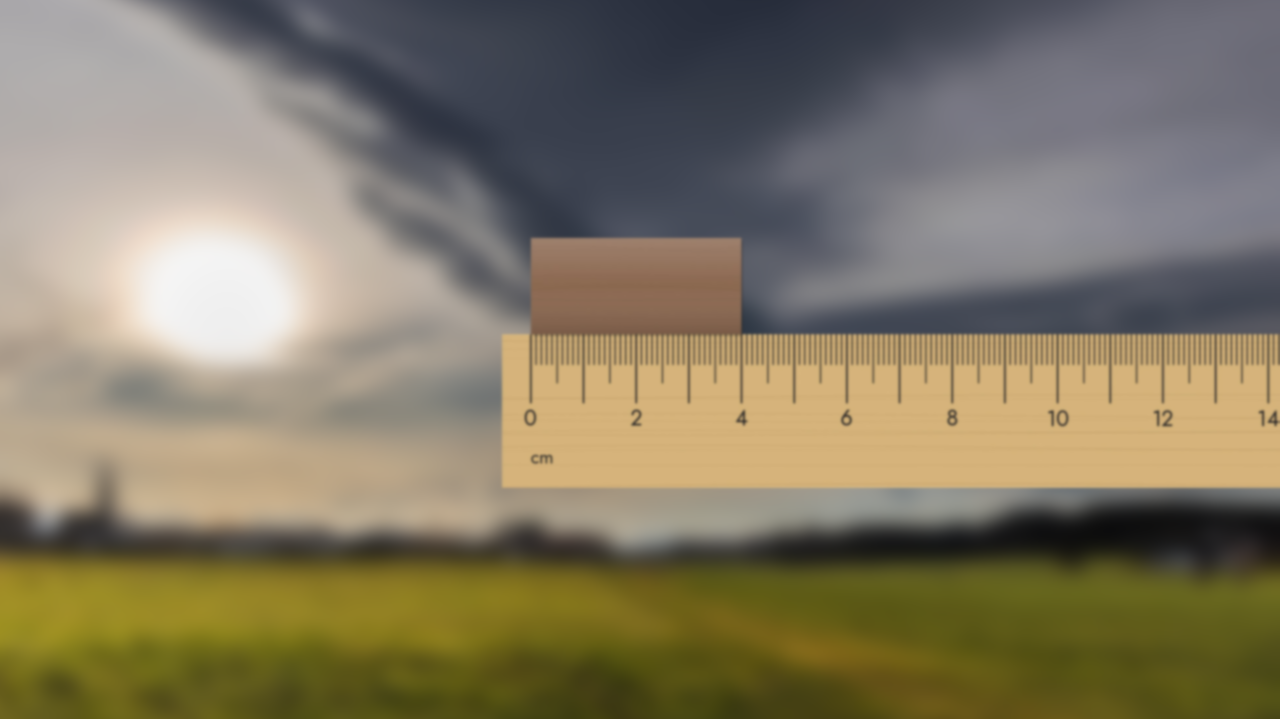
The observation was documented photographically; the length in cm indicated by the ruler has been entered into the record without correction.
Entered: 4 cm
